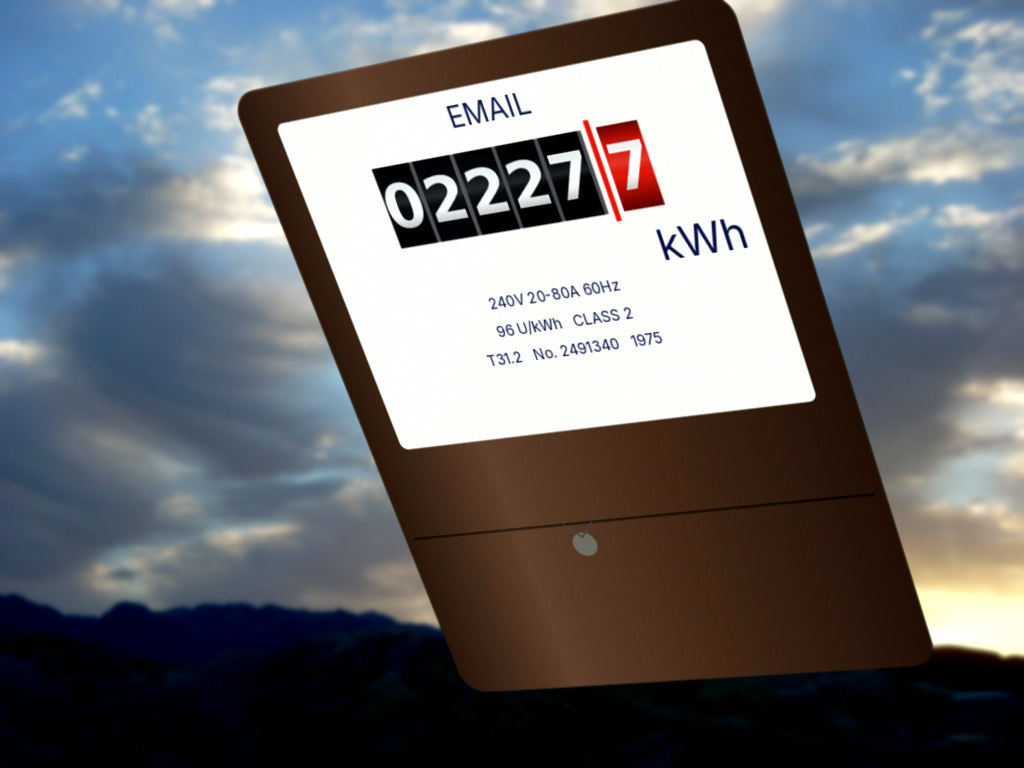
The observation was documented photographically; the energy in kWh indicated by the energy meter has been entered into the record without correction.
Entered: 2227.7 kWh
